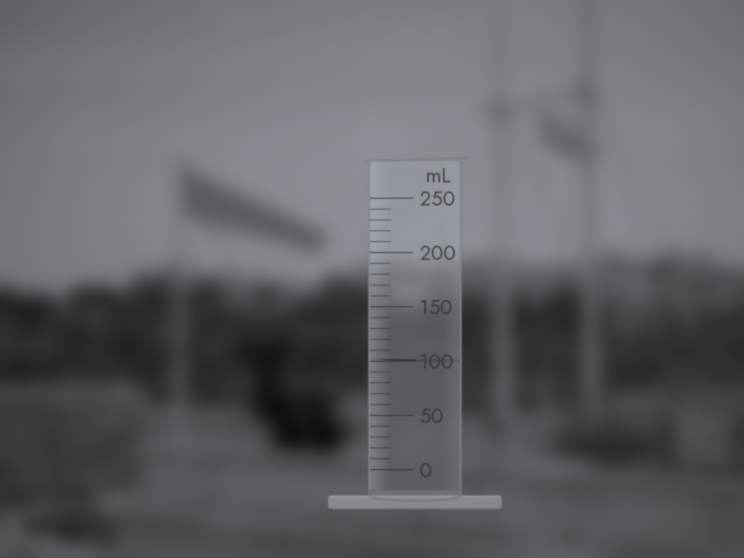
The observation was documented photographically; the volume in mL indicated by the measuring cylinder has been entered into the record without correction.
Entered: 100 mL
